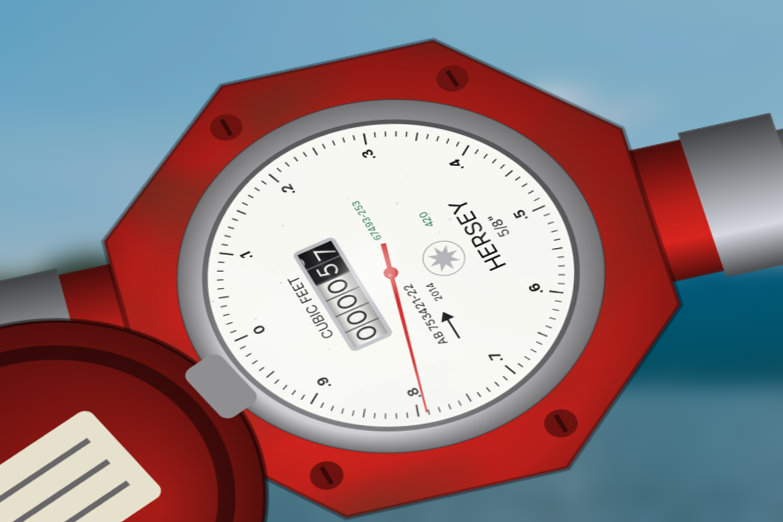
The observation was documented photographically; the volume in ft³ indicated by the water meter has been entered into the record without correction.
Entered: 56.79 ft³
